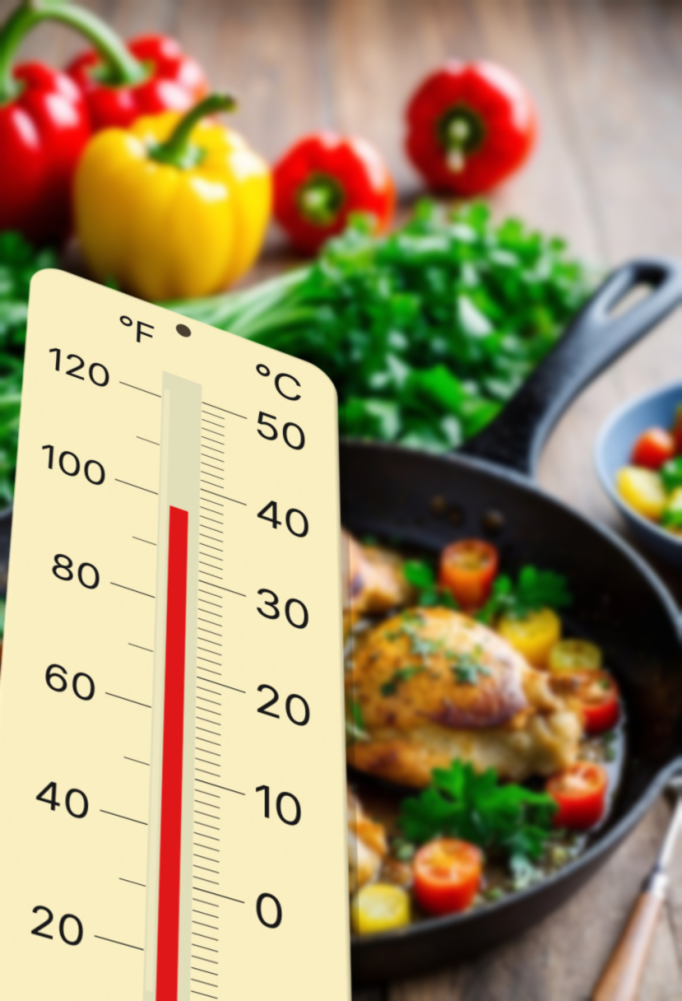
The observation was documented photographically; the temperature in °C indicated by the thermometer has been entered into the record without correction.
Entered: 37 °C
